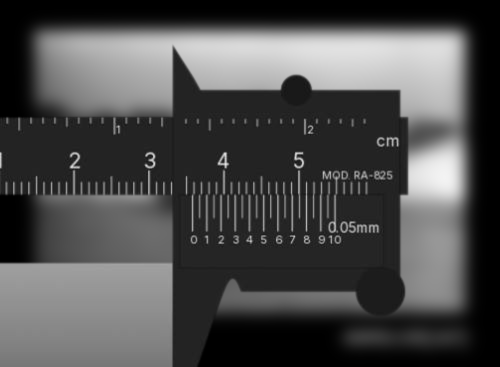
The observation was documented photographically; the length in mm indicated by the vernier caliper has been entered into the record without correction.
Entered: 35.8 mm
